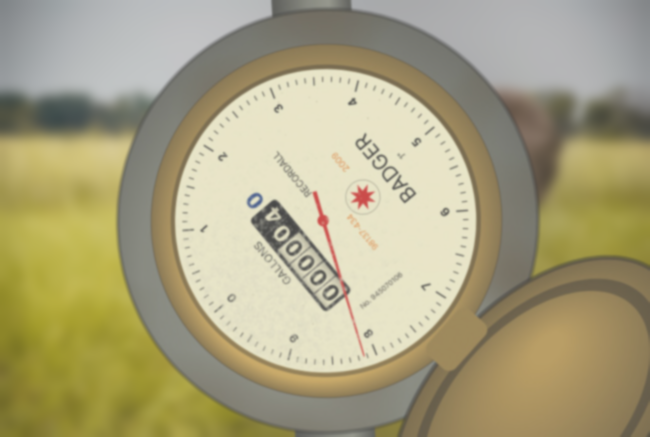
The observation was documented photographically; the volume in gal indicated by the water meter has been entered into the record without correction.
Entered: 38.1 gal
